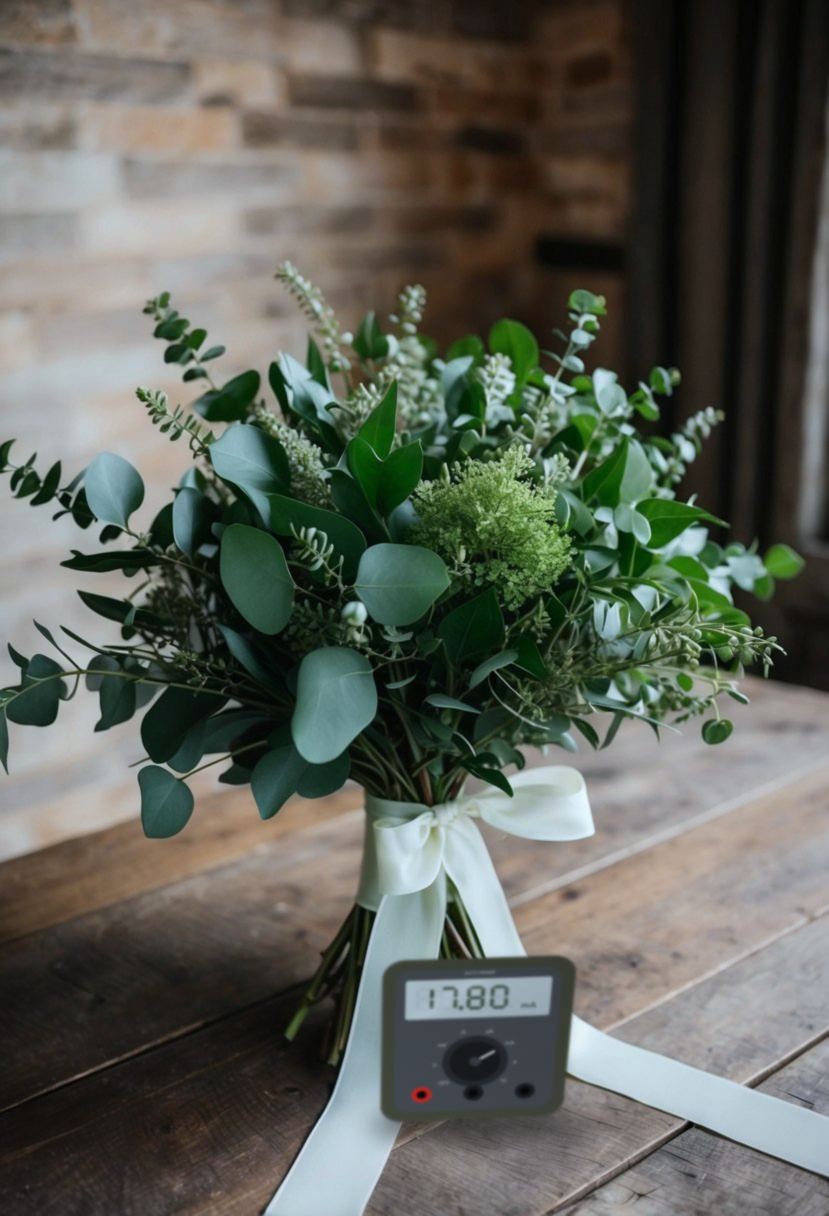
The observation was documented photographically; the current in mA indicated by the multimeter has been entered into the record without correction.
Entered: 17.80 mA
